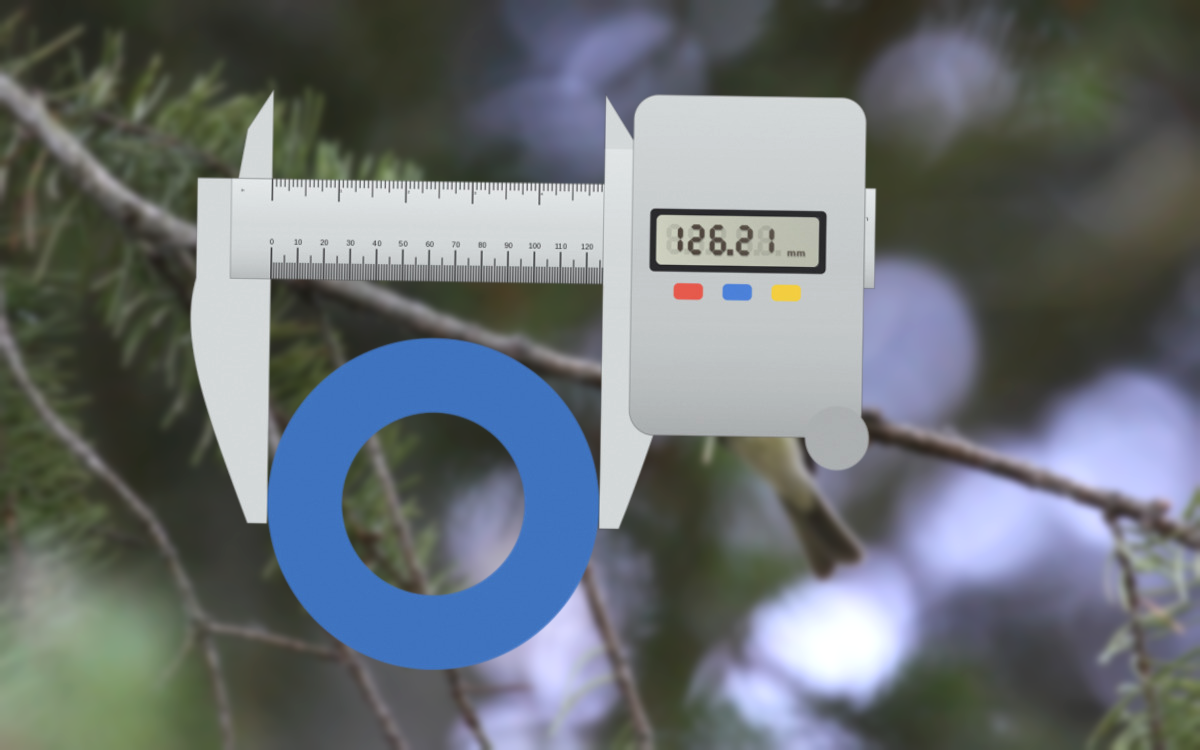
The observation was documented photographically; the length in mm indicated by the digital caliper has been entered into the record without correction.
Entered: 126.21 mm
